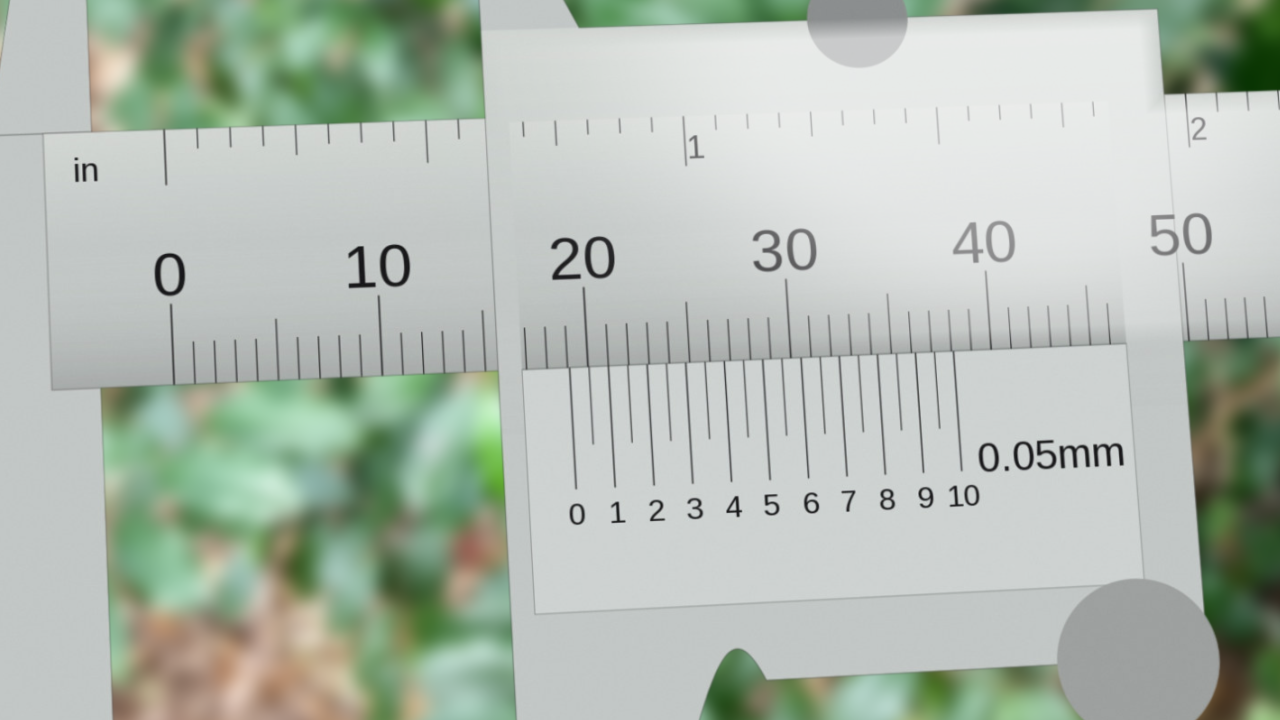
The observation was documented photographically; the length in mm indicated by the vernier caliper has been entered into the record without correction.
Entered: 19.1 mm
